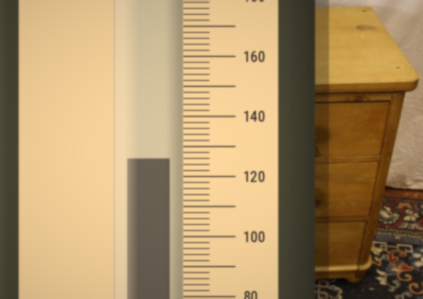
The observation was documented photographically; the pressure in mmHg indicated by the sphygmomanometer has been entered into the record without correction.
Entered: 126 mmHg
